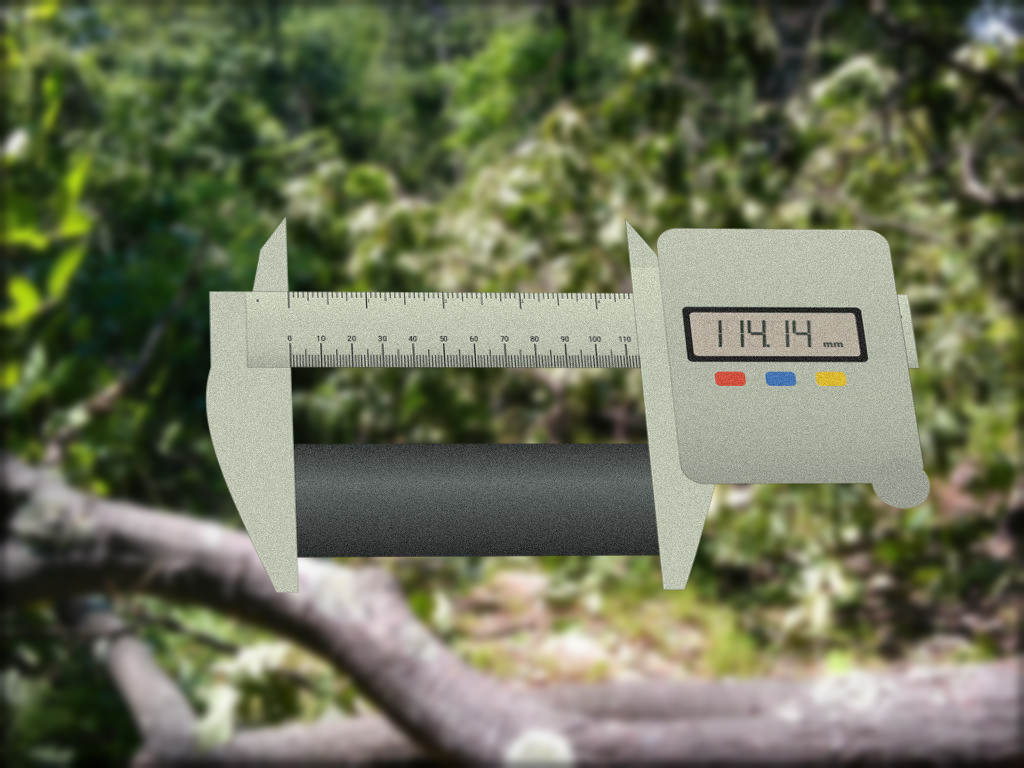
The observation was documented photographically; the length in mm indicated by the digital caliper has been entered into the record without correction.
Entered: 114.14 mm
